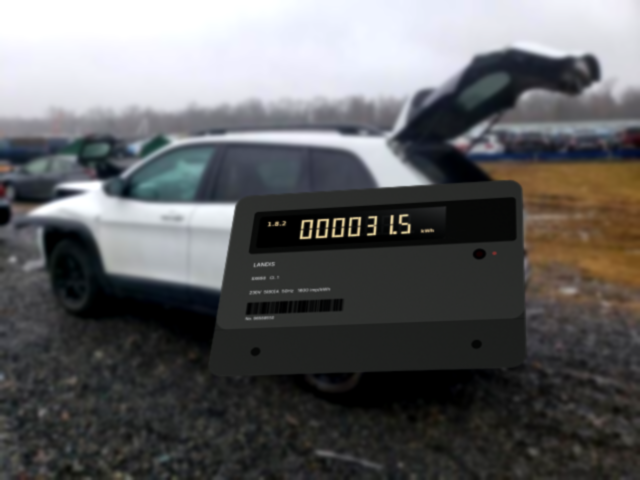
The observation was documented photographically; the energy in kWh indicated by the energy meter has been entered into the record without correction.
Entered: 31.5 kWh
